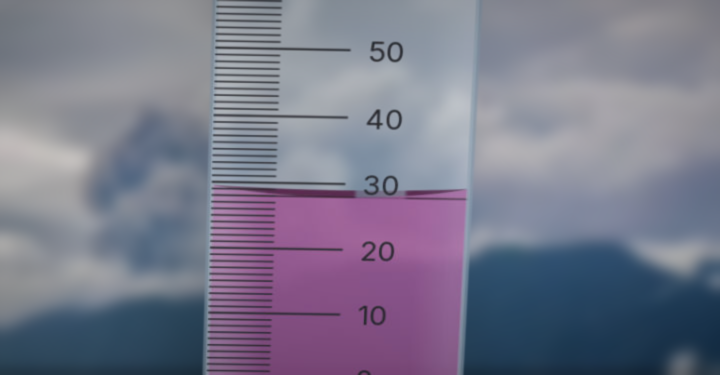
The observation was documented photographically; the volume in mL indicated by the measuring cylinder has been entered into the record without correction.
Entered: 28 mL
